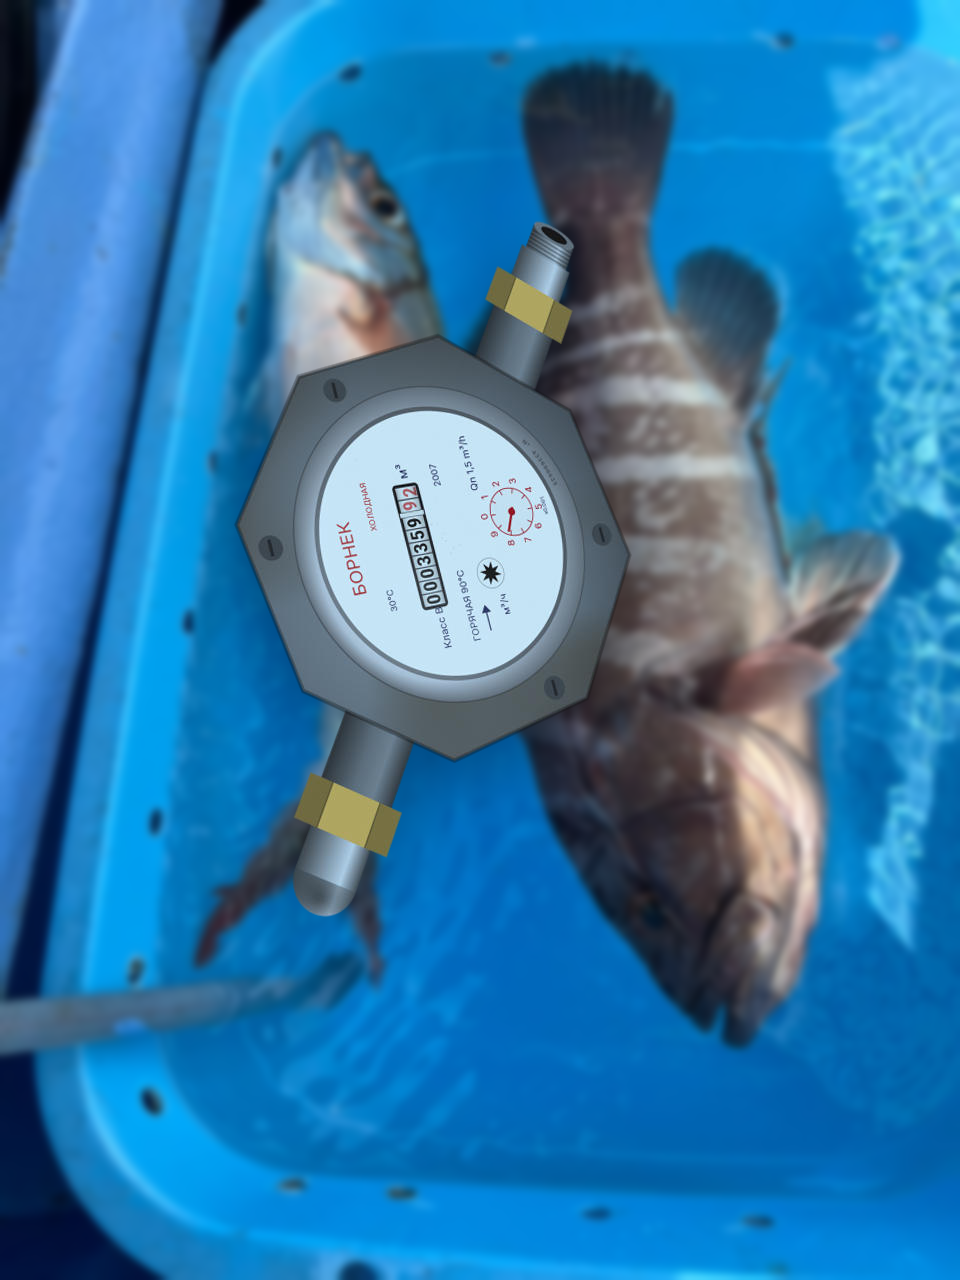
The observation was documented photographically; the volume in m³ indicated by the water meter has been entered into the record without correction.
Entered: 3359.918 m³
